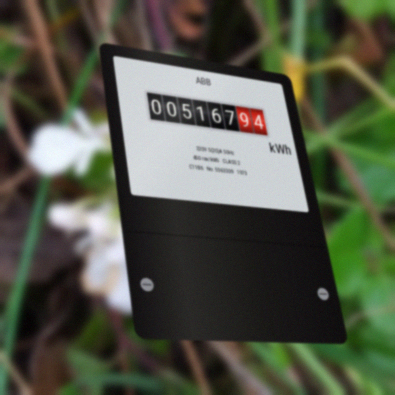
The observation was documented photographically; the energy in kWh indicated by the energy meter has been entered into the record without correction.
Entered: 5167.94 kWh
